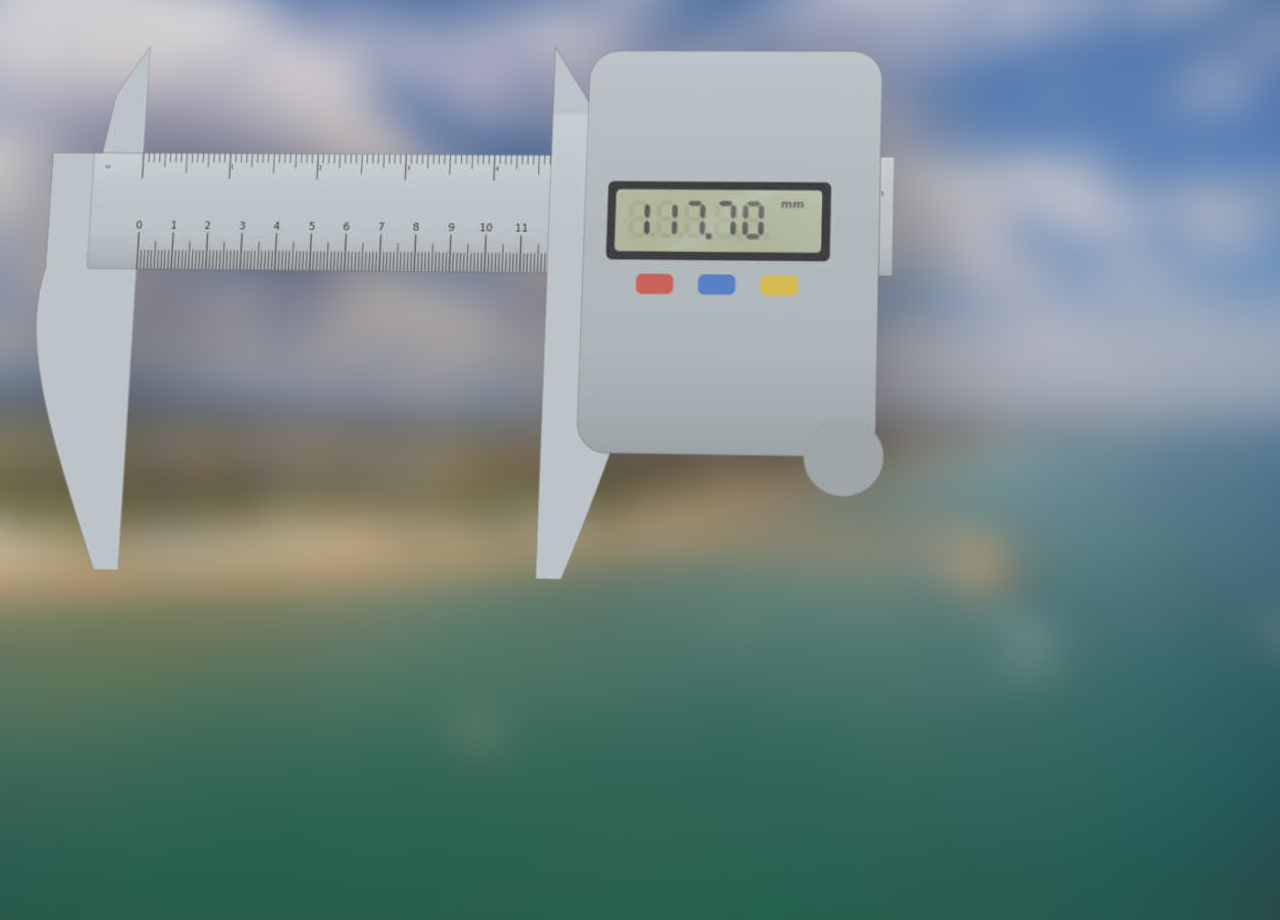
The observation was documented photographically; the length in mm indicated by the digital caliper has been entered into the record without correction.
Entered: 117.70 mm
